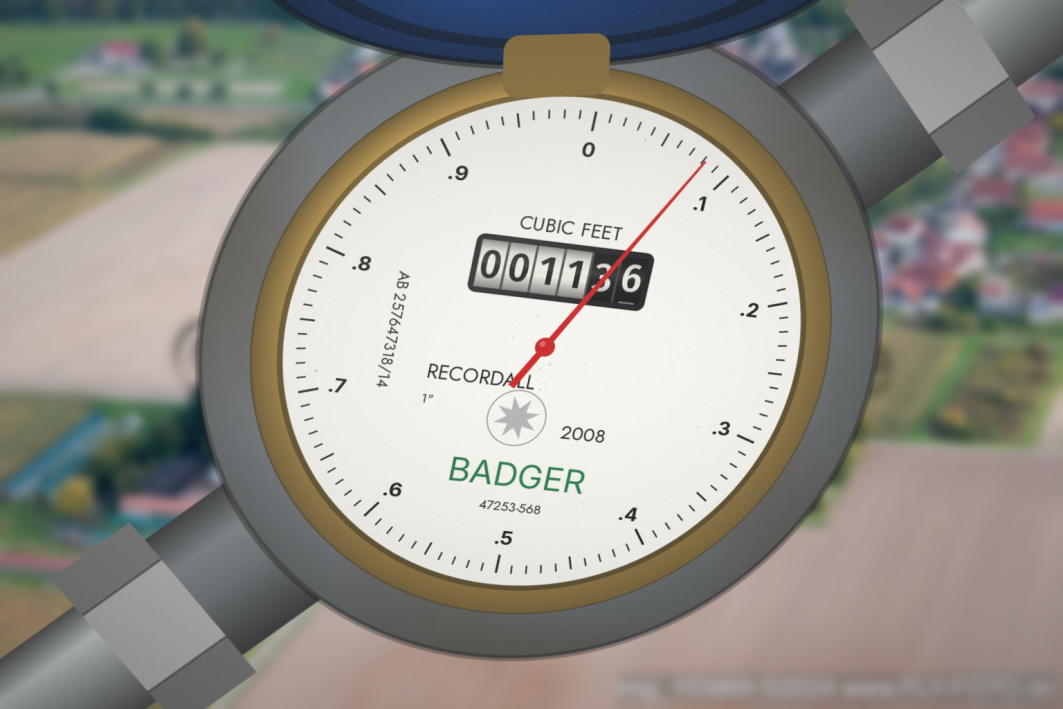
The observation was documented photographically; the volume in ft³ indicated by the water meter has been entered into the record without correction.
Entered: 1136.08 ft³
